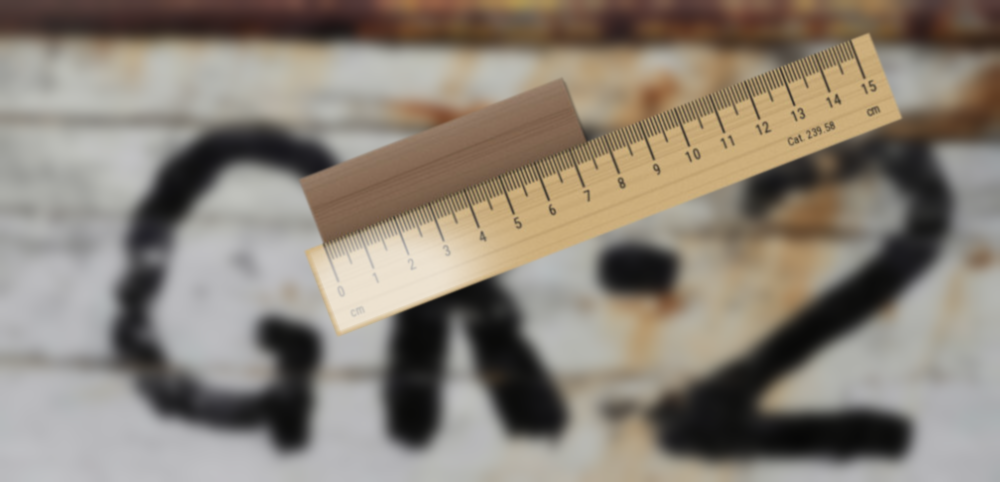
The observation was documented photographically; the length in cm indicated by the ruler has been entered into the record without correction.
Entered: 7.5 cm
